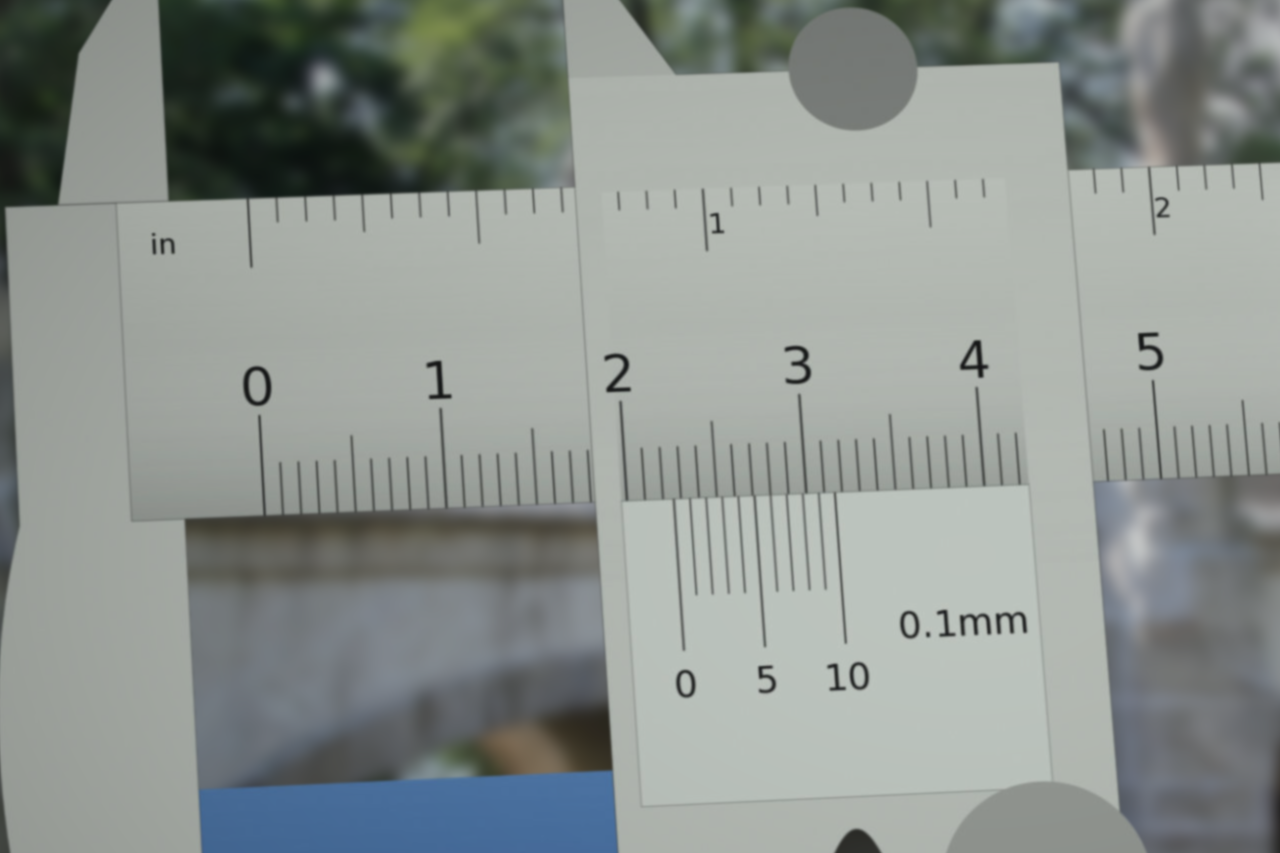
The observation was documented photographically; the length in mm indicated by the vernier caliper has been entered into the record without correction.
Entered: 22.6 mm
